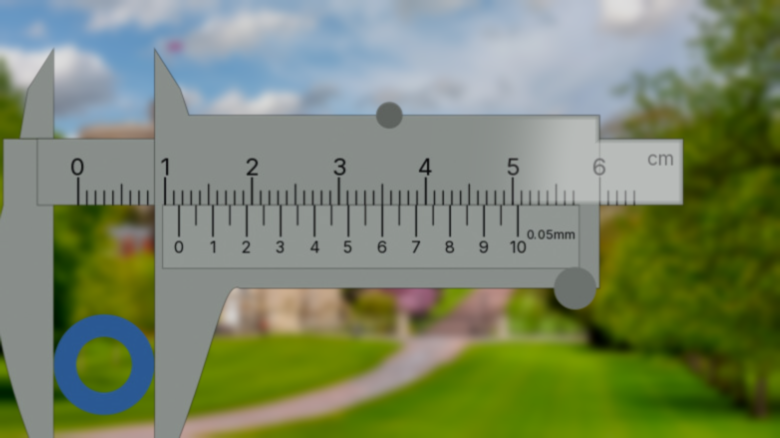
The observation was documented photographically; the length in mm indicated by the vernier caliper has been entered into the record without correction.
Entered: 11.6 mm
